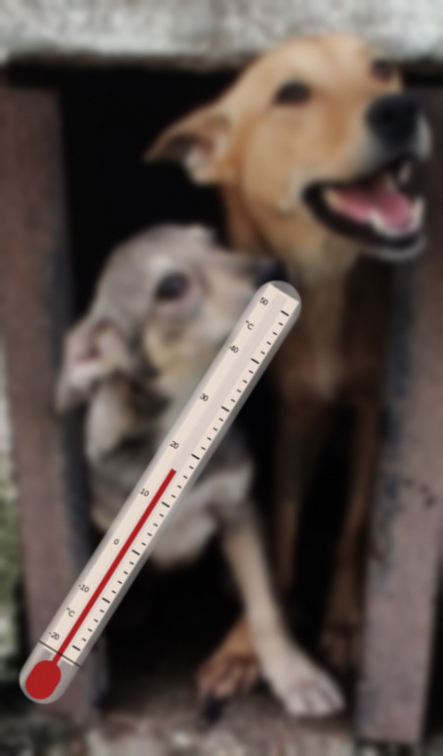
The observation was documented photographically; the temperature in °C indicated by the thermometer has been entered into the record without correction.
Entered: 16 °C
